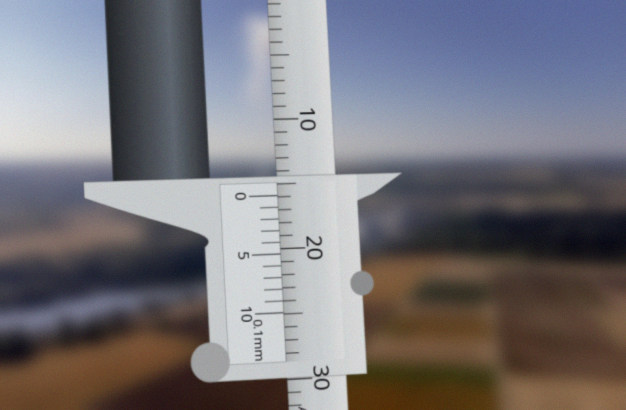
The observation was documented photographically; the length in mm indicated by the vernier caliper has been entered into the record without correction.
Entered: 15.9 mm
